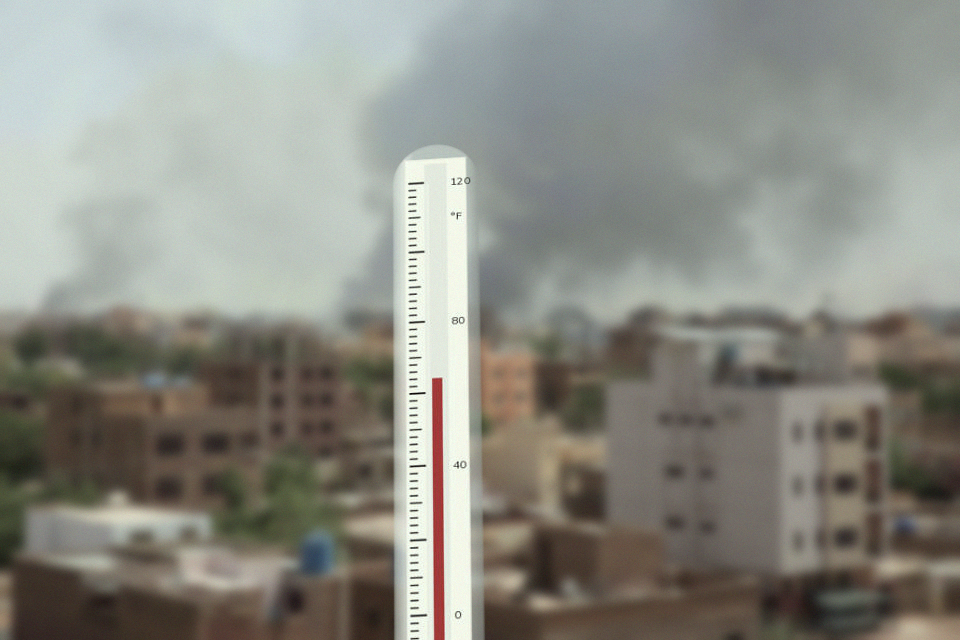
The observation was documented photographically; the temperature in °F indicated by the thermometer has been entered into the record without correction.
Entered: 64 °F
